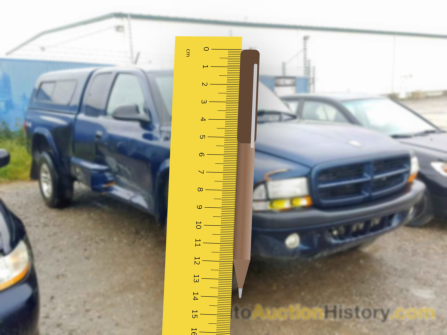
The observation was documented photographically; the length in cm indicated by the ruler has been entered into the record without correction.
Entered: 14 cm
